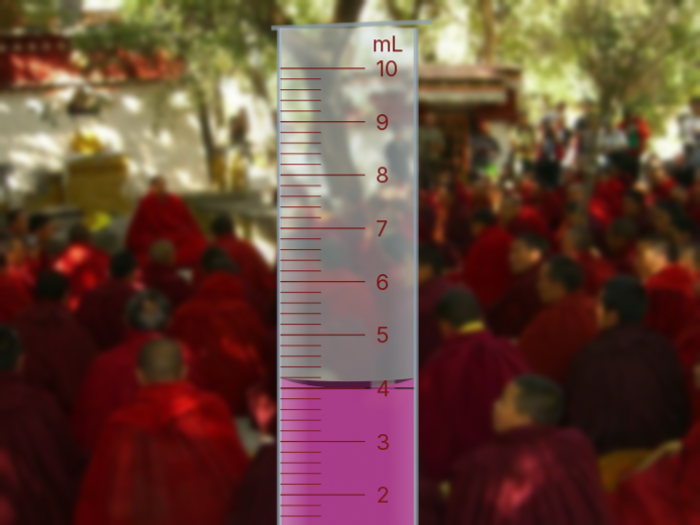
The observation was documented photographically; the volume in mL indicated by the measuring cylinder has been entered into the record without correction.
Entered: 4 mL
